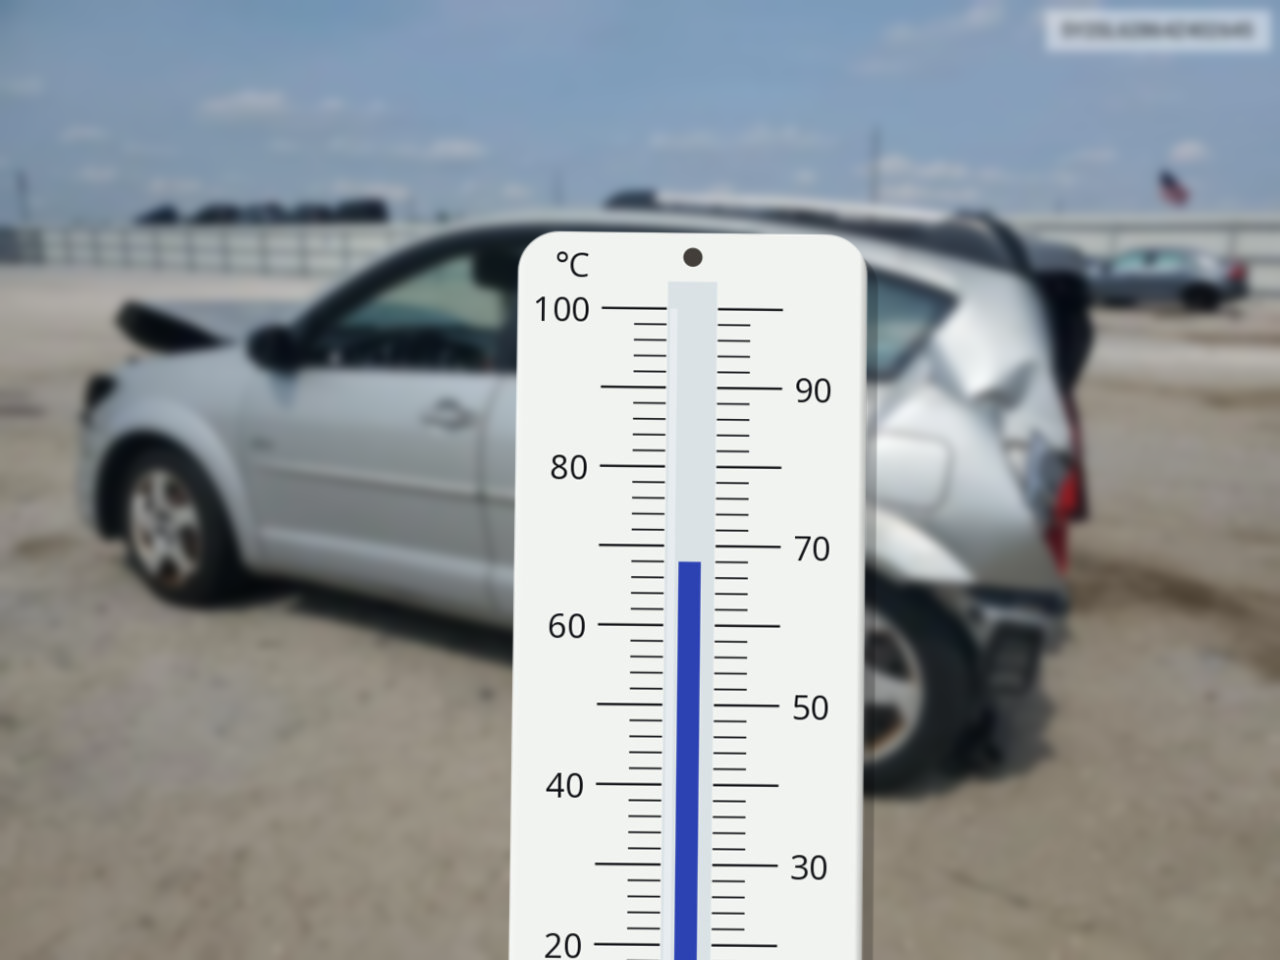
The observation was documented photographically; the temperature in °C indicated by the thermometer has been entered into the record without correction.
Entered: 68 °C
